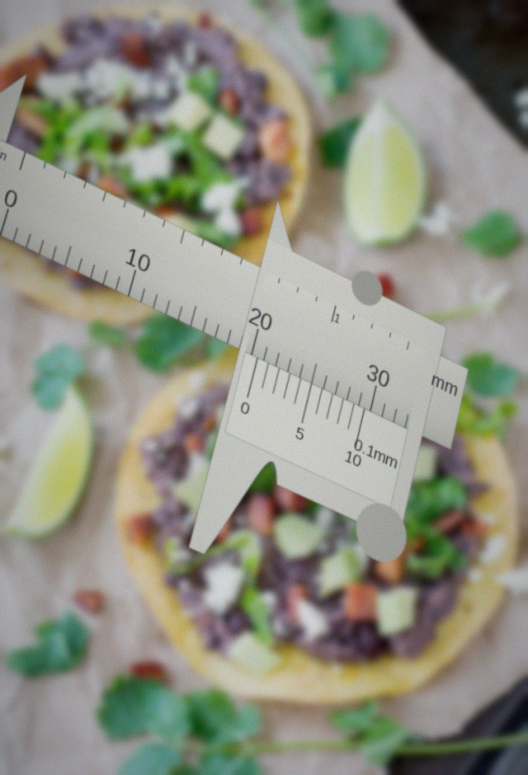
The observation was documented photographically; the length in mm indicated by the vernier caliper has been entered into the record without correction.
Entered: 20.5 mm
